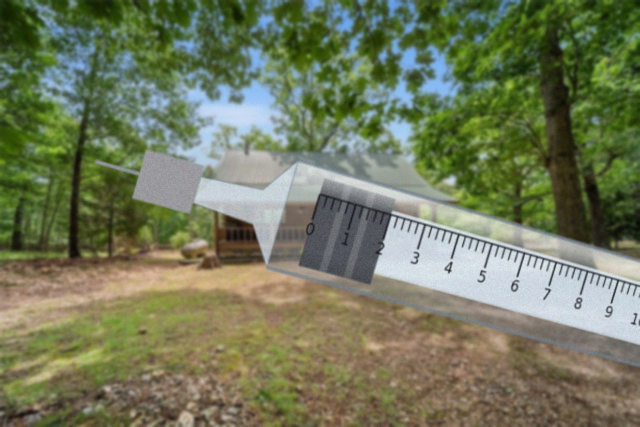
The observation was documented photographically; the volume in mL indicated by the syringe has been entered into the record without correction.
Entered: 0 mL
